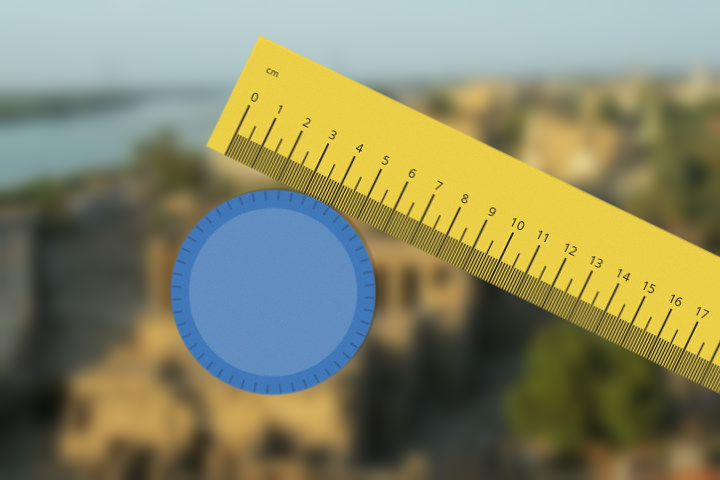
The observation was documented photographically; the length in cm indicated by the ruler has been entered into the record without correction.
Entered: 7 cm
